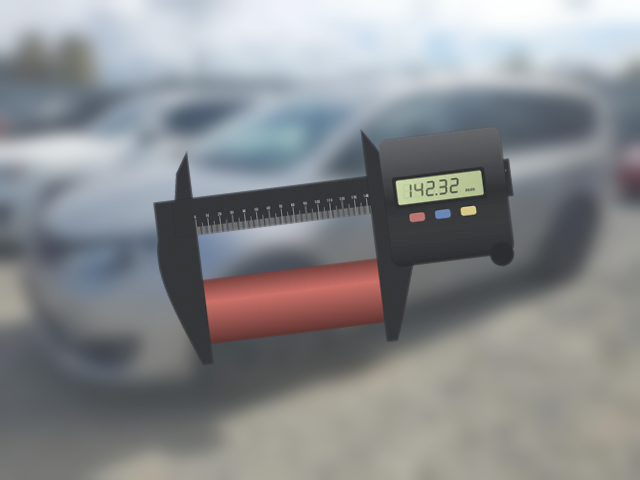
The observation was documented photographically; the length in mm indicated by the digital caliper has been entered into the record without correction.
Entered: 142.32 mm
